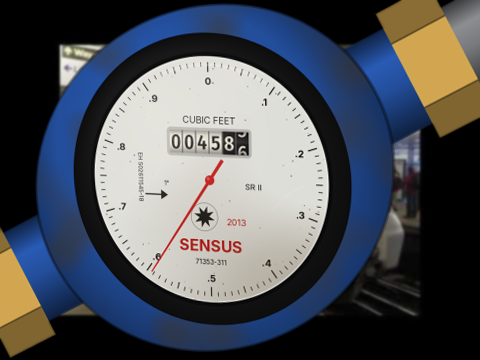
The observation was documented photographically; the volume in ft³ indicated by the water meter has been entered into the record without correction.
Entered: 4585.59 ft³
